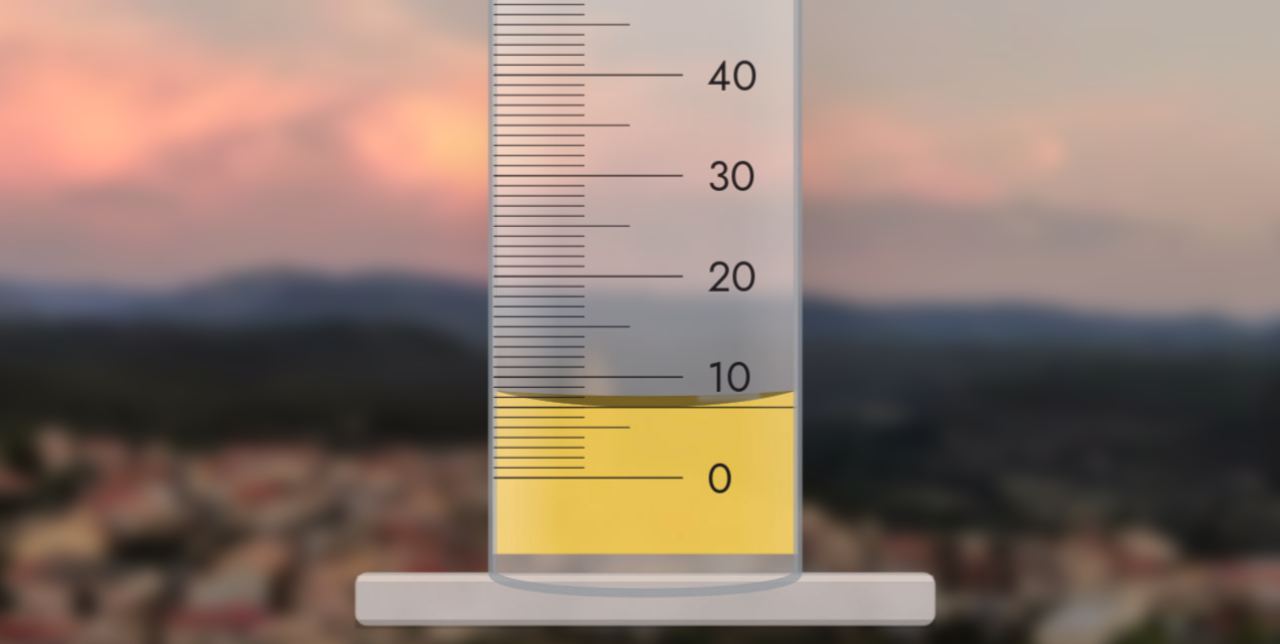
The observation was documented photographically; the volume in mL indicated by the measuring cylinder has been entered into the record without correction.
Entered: 7 mL
